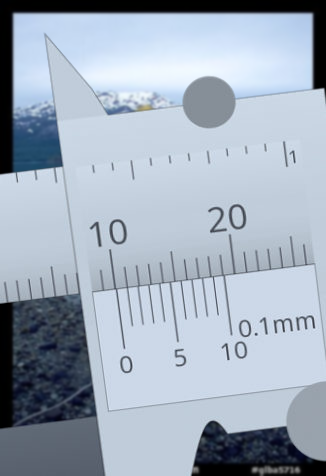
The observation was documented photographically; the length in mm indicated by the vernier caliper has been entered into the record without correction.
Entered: 10.1 mm
